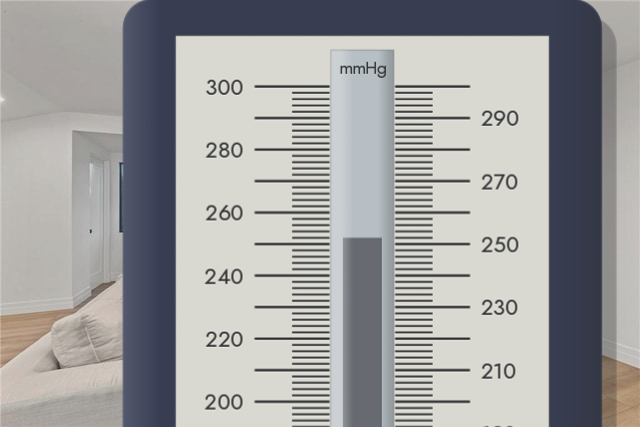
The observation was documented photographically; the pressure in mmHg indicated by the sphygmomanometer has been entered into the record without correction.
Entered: 252 mmHg
